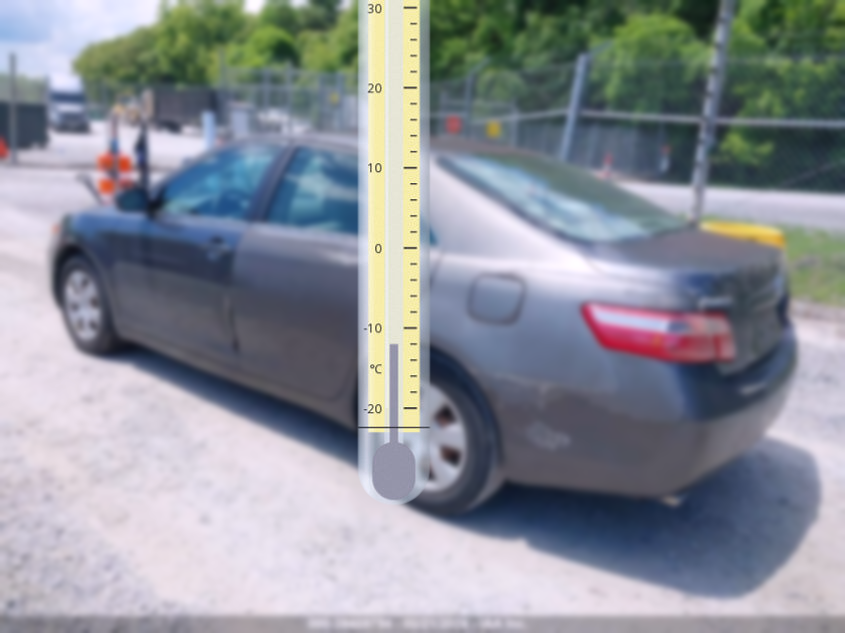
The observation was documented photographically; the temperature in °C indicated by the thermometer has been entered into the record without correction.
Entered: -12 °C
